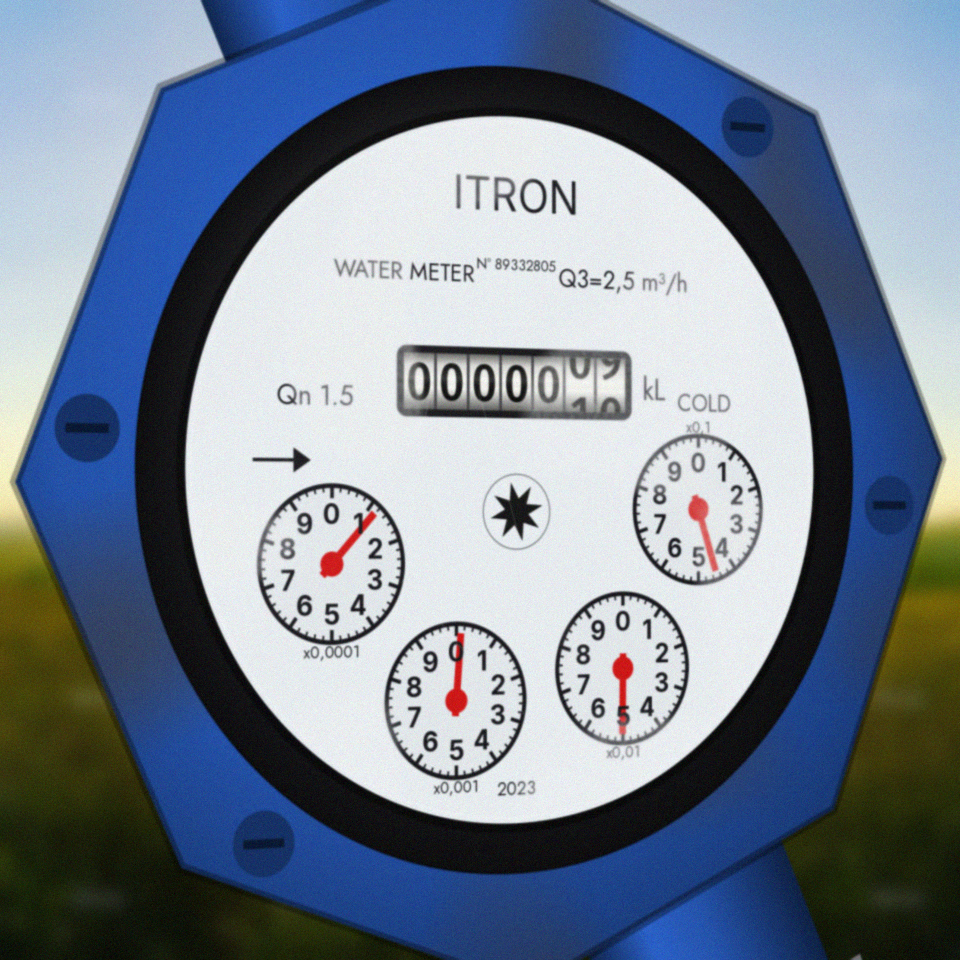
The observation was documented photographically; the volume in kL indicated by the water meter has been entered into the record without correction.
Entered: 9.4501 kL
